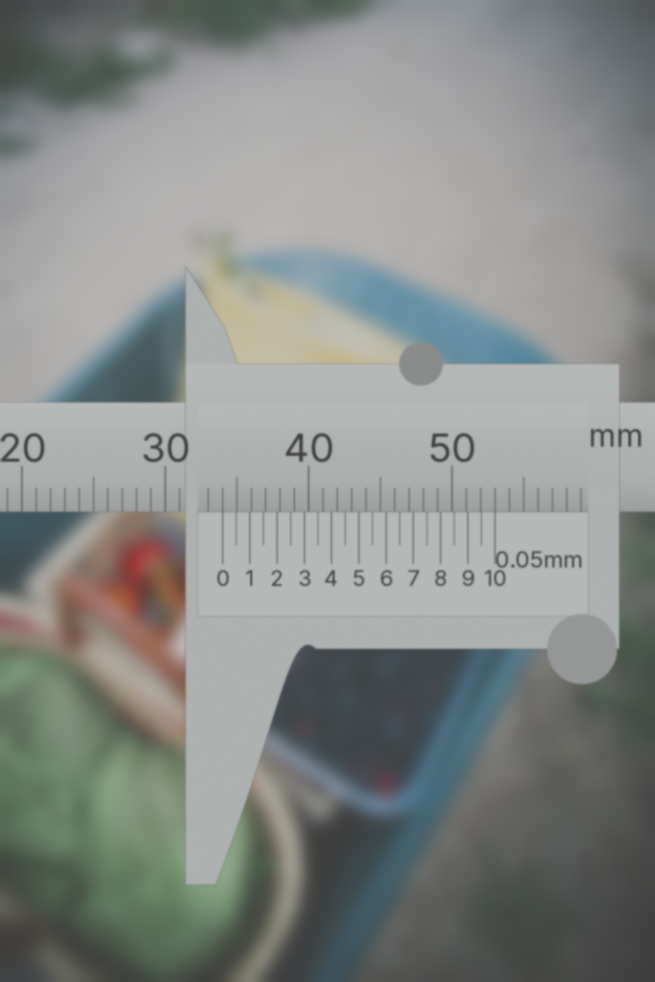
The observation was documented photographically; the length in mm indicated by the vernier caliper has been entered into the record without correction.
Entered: 34.0 mm
